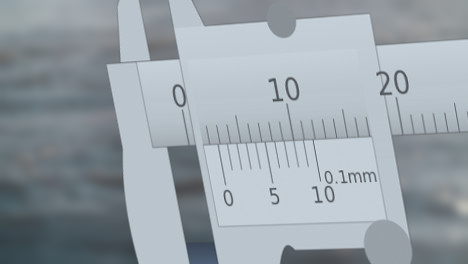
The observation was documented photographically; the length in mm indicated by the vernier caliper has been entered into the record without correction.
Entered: 2.8 mm
